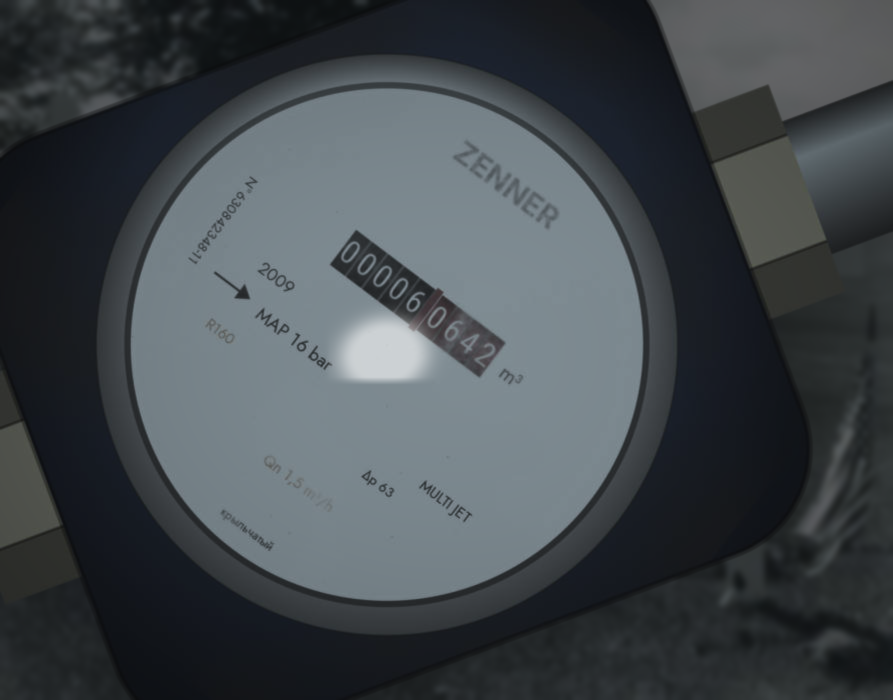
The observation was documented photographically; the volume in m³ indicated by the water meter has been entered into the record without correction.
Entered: 6.0642 m³
